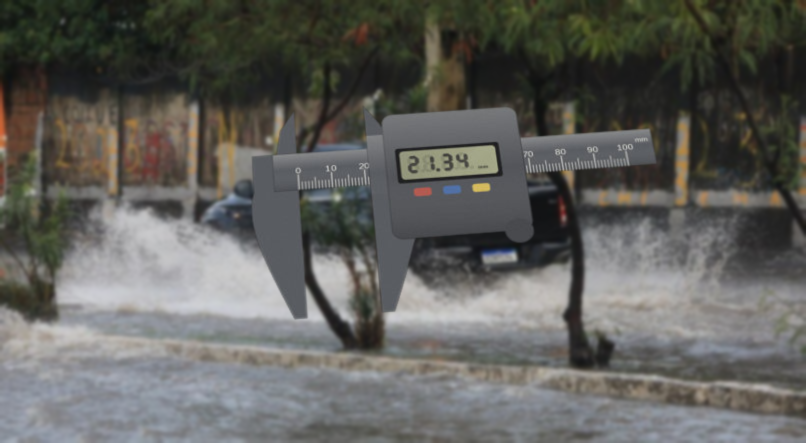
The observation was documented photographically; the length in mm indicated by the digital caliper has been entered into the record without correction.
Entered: 21.34 mm
